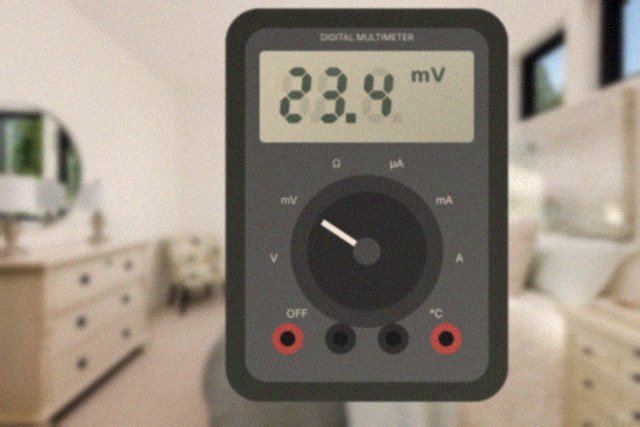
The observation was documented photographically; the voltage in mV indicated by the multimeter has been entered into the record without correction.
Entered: 23.4 mV
